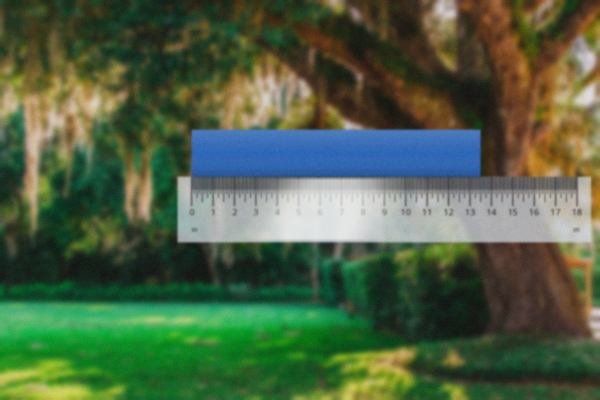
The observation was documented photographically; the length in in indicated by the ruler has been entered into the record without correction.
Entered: 13.5 in
